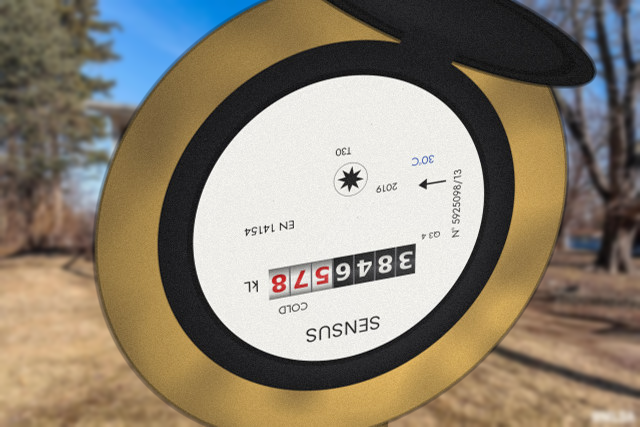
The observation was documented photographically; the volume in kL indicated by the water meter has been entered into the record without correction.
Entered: 3846.578 kL
